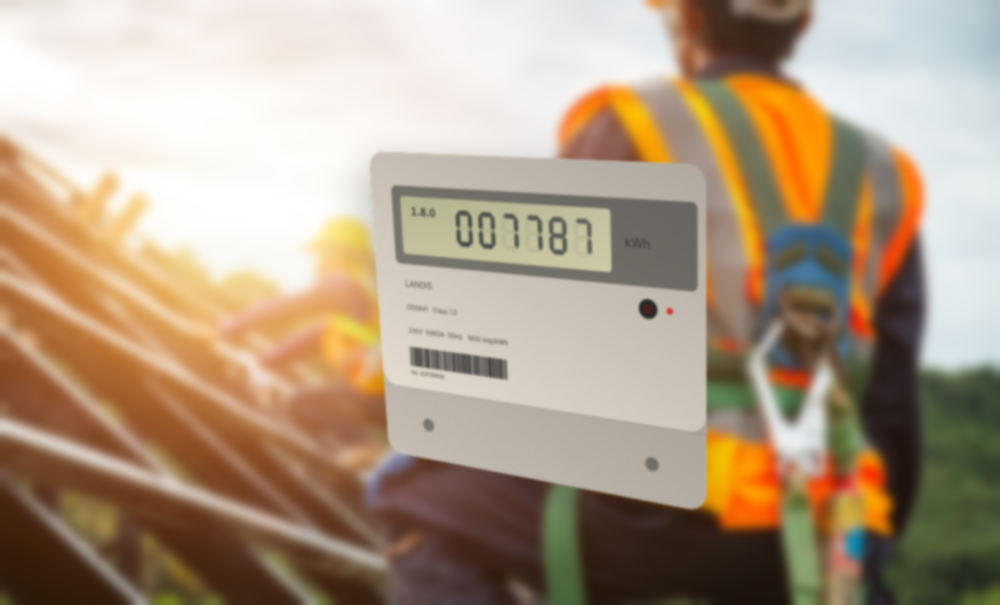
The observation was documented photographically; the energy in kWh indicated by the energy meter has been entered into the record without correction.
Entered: 7787 kWh
